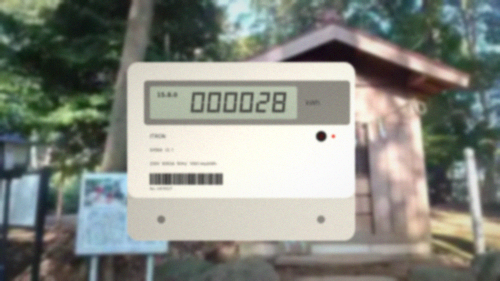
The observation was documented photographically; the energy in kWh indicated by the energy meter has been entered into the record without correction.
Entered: 28 kWh
